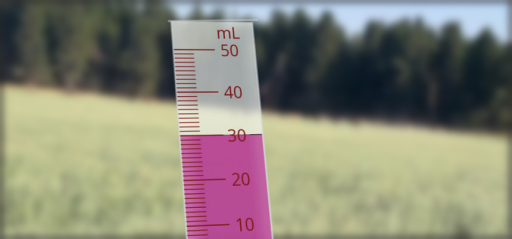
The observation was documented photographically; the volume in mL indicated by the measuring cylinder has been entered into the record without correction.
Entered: 30 mL
